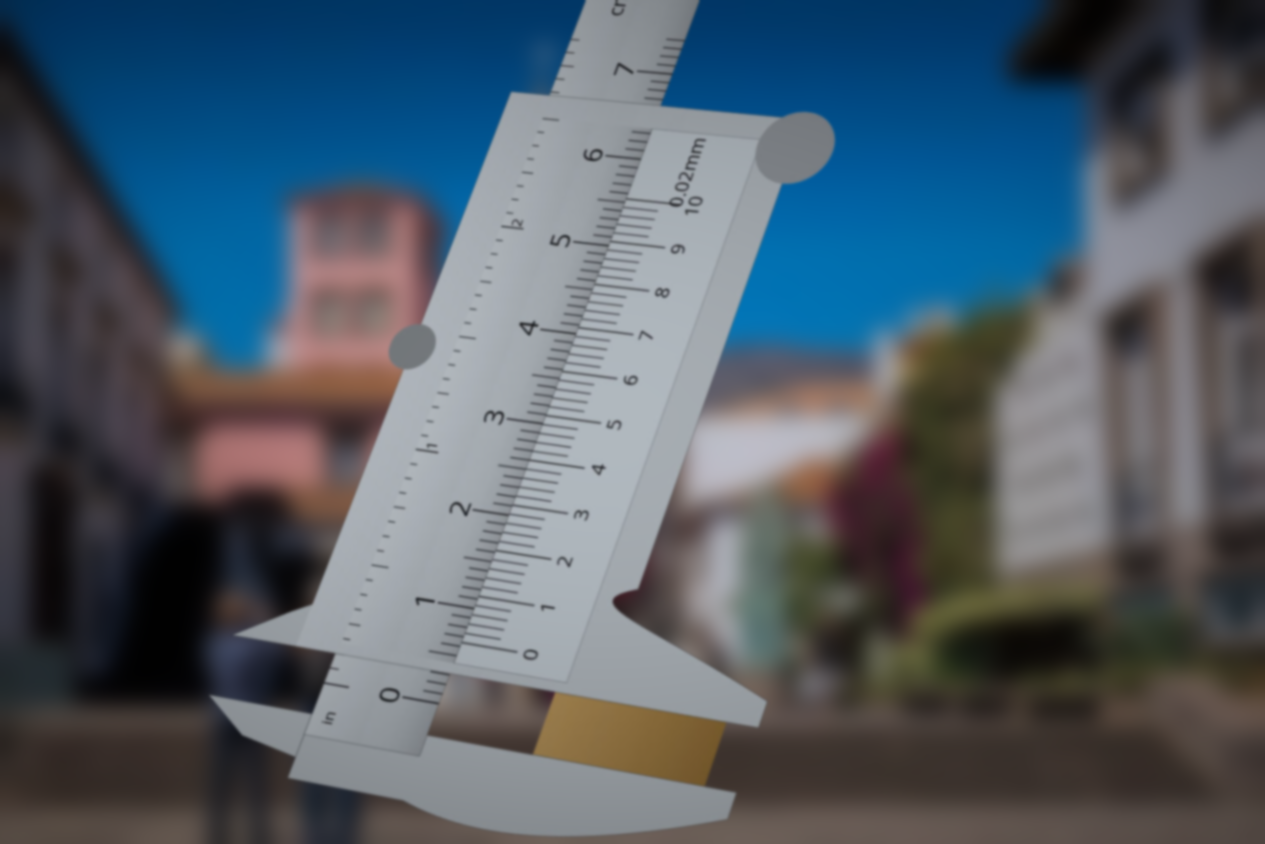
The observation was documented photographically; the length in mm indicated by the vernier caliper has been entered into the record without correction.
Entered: 6.4 mm
